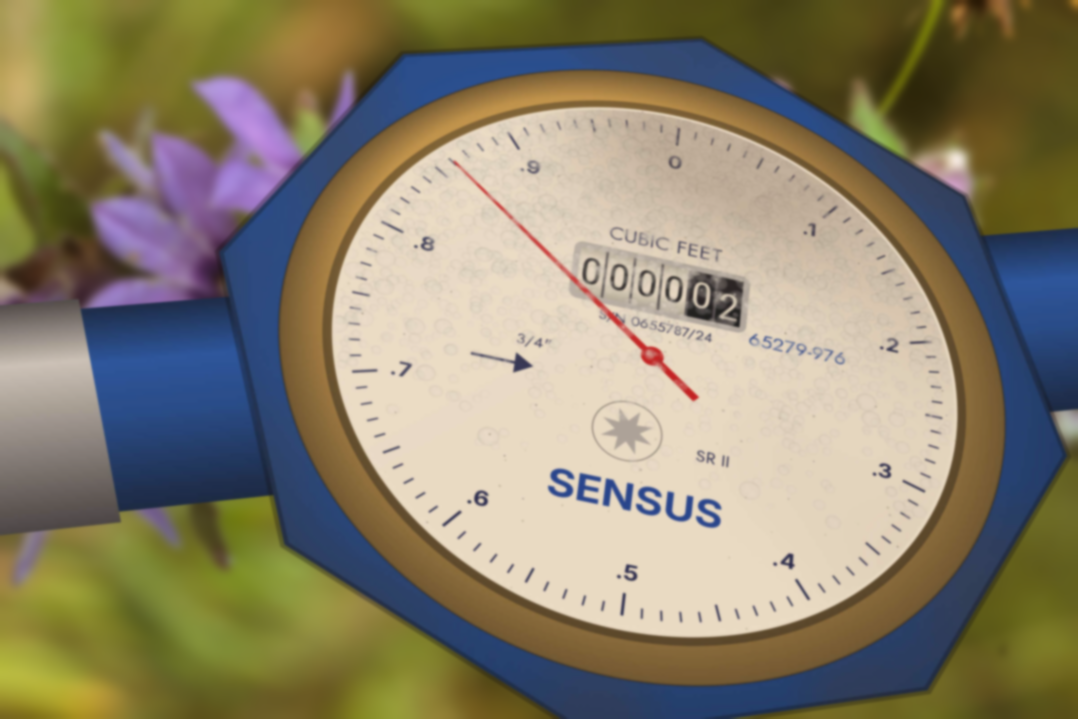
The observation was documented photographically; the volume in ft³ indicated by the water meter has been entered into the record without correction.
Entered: 1.86 ft³
